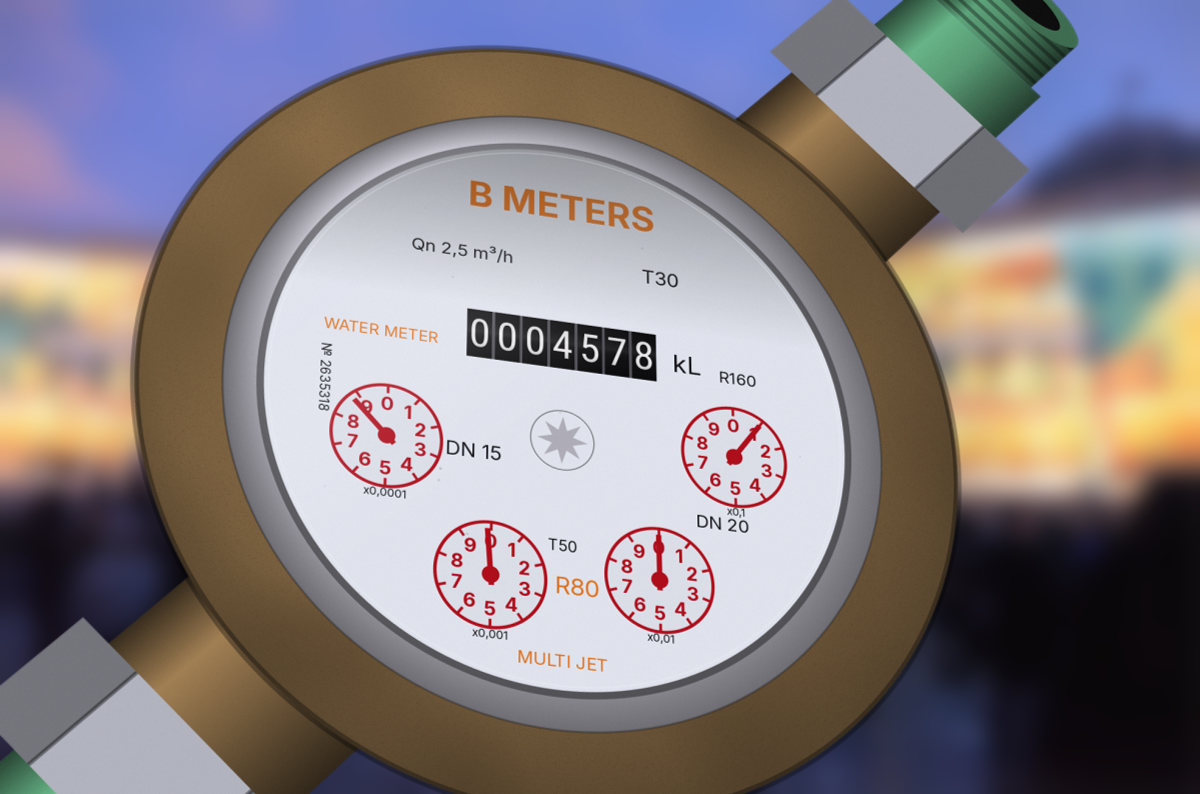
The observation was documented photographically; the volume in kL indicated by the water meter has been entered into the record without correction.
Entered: 4578.0998 kL
